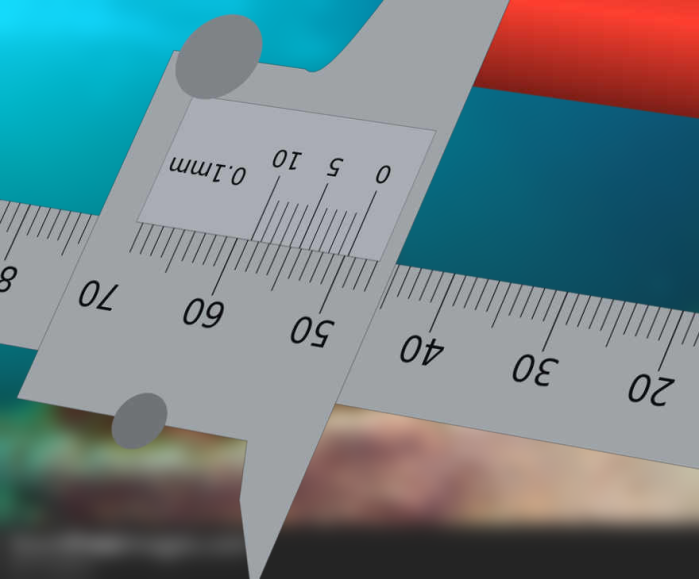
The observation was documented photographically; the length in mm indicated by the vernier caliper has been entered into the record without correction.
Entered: 49.7 mm
